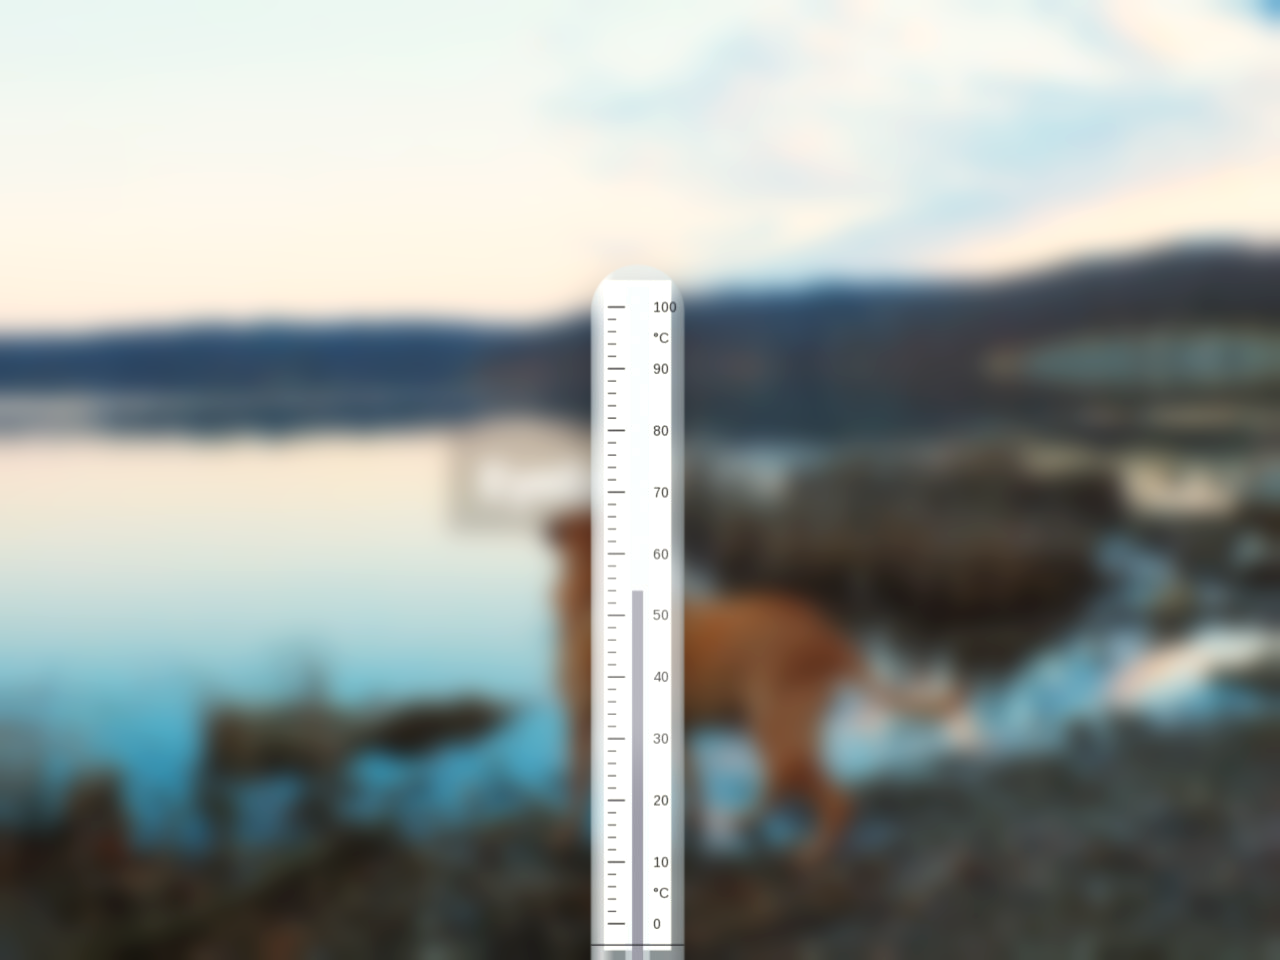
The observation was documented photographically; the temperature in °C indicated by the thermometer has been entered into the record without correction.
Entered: 54 °C
